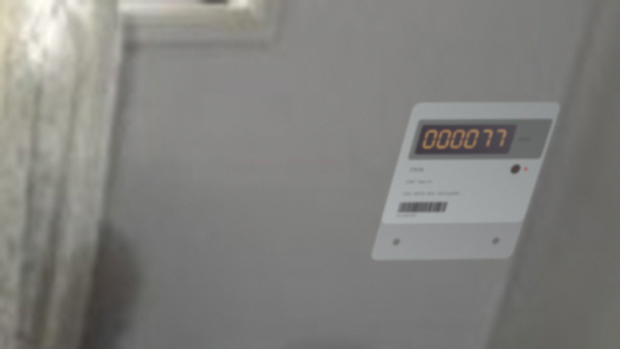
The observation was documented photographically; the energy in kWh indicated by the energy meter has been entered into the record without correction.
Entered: 77 kWh
